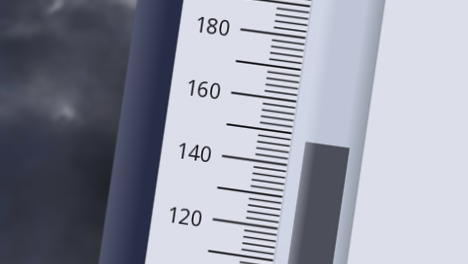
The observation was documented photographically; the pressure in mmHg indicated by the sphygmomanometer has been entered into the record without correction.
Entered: 148 mmHg
